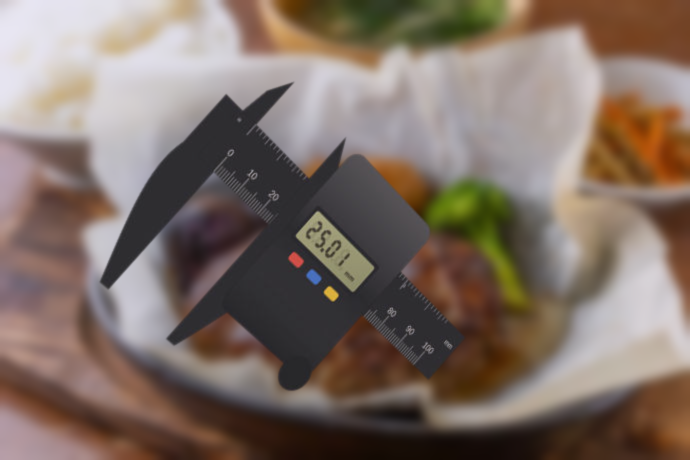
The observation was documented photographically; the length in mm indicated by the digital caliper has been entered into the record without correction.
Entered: 25.01 mm
